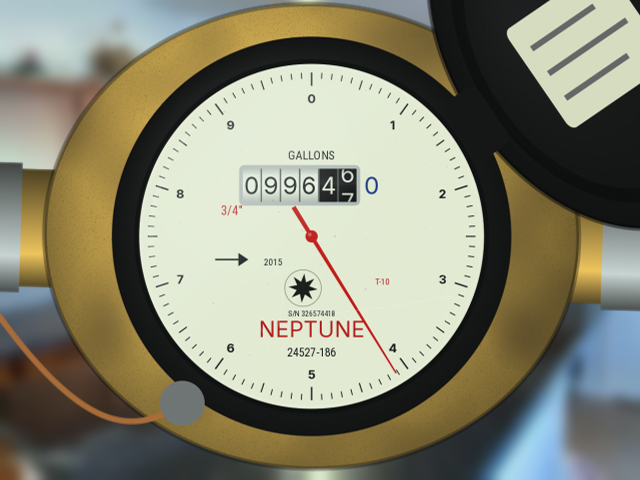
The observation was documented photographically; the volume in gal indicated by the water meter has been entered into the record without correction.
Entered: 996464.1 gal
